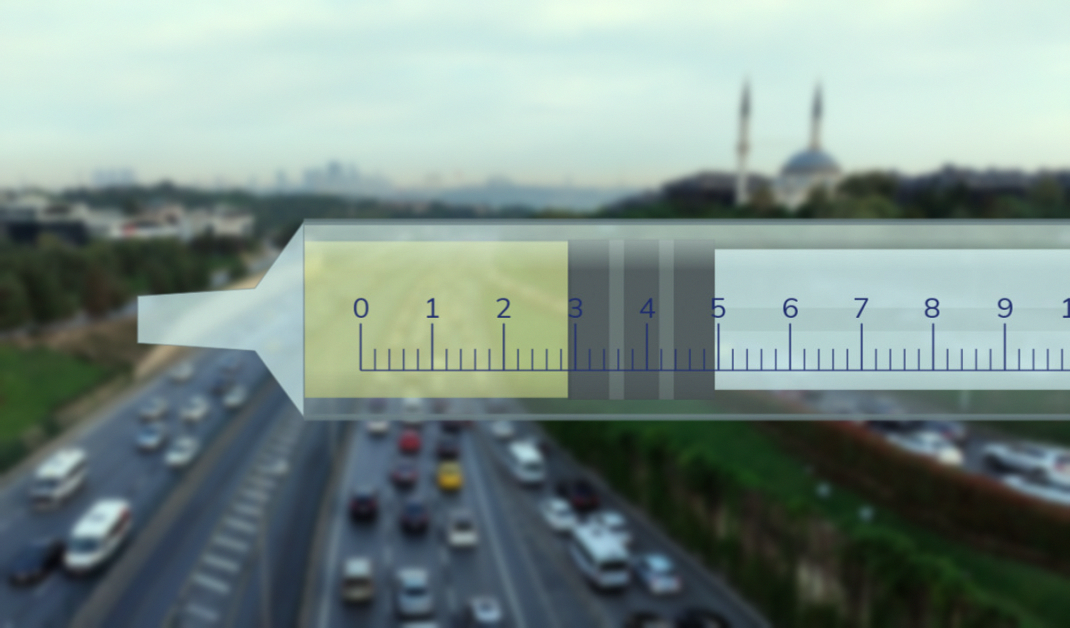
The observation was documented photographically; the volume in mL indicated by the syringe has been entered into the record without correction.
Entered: 2.9 mL
